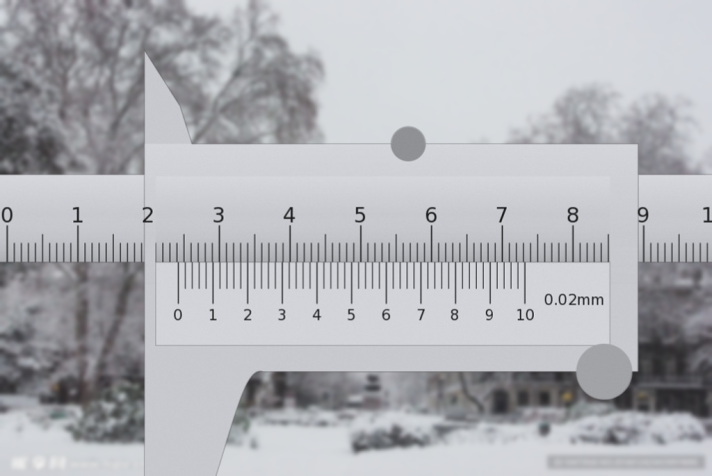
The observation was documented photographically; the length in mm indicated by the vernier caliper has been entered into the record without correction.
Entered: 24.2 mm
